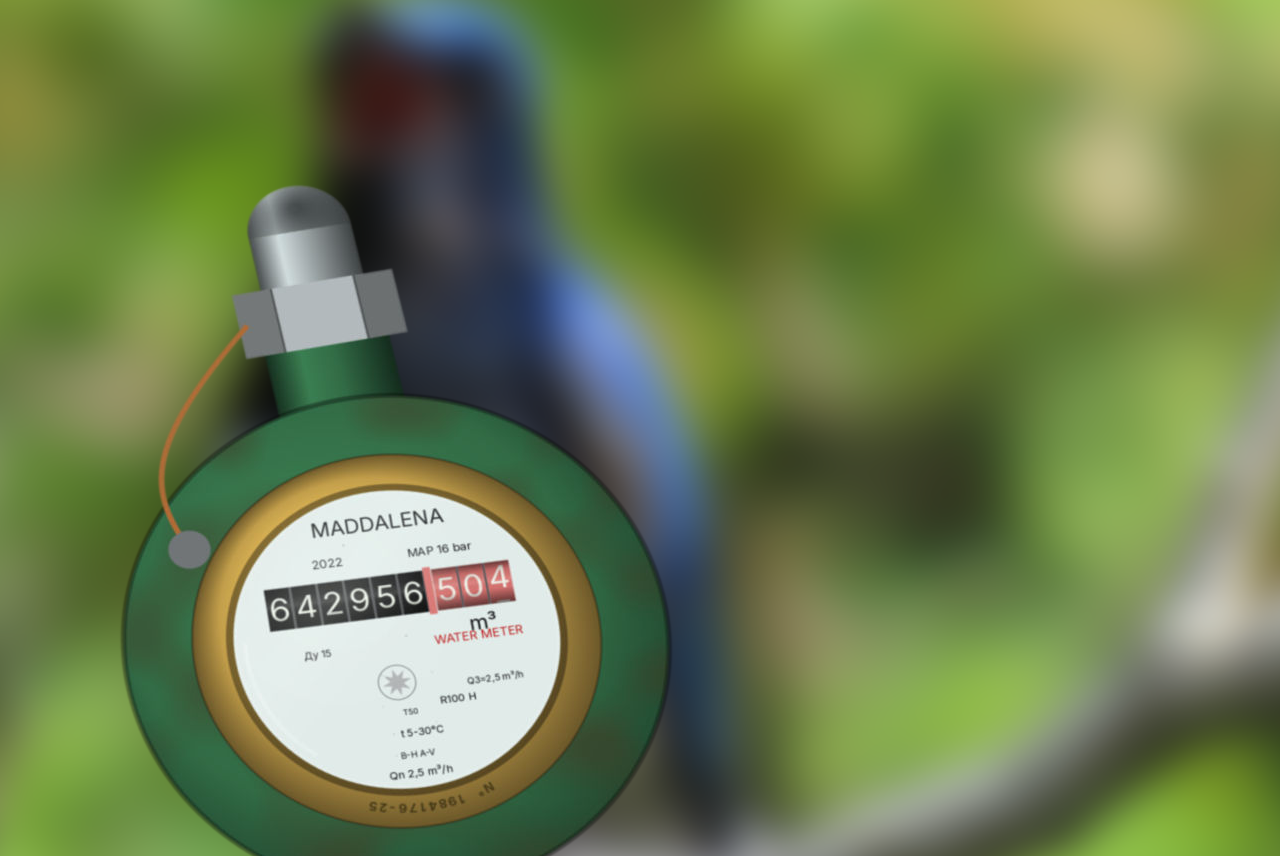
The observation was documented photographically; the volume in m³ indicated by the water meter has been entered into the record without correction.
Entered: 642956.504 m³
